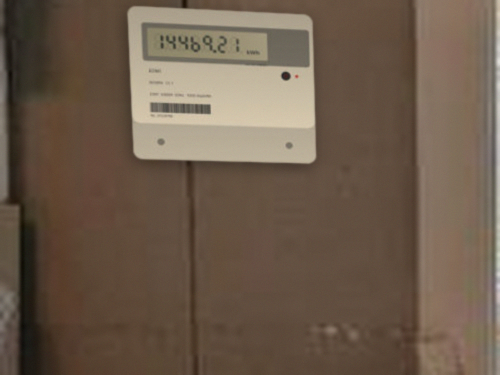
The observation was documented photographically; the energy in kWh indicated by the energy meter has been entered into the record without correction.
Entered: 14469.21 kWh
